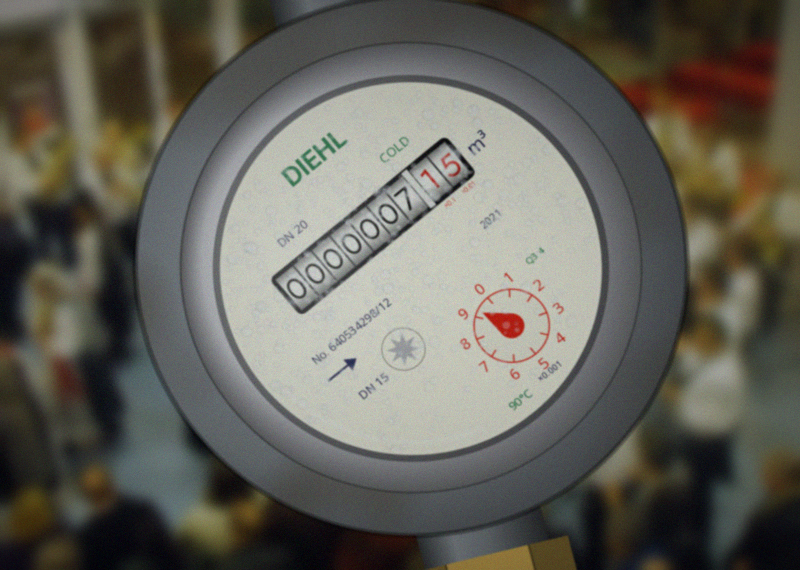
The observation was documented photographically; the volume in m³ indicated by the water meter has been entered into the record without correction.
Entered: 7.149 m³
